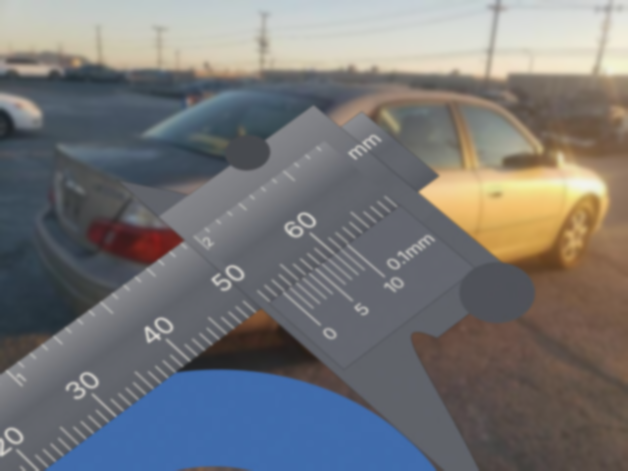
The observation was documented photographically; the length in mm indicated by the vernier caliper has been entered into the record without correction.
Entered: 52.8 mm
